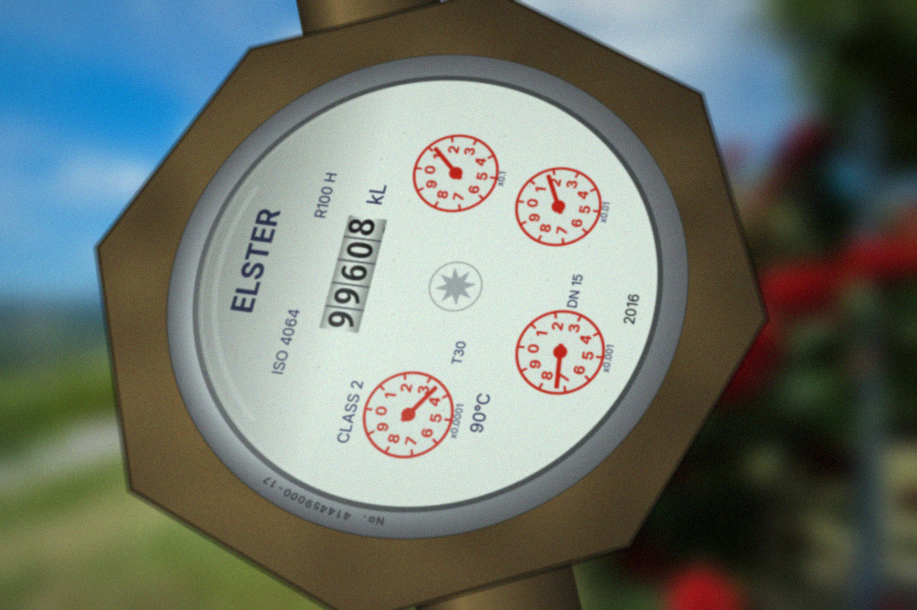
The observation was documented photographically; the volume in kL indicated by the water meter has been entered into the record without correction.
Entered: 99608.1173 kL
